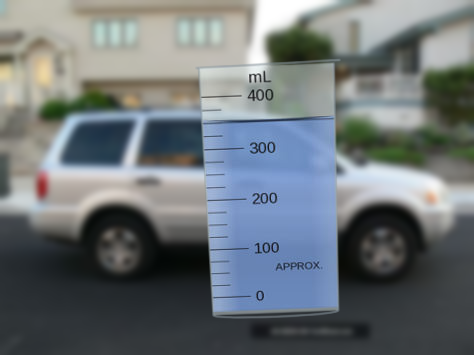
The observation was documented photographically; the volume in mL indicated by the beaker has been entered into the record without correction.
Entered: 350 mL
